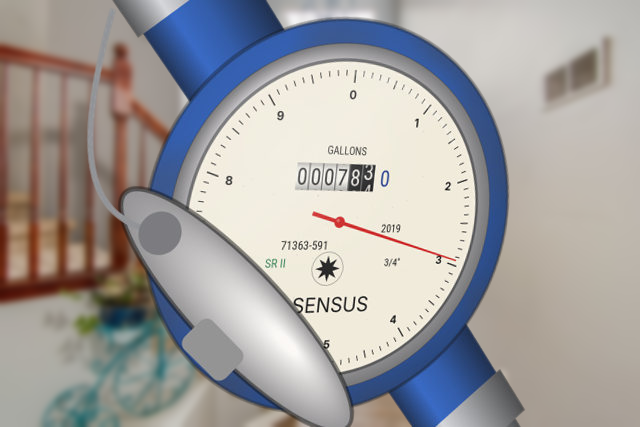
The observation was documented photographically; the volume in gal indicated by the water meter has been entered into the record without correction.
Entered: 7832.9 gal
